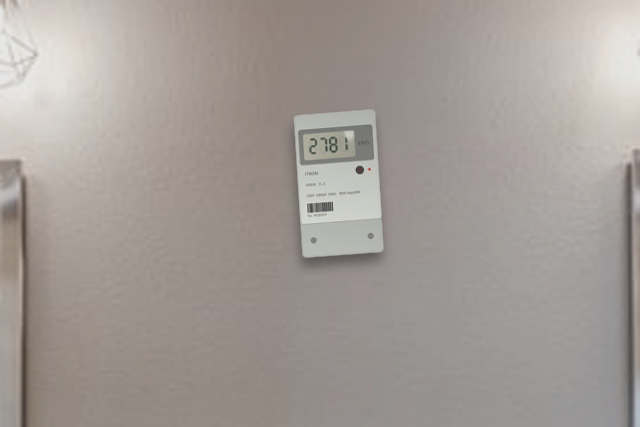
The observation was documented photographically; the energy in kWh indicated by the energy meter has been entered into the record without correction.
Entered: 2781 kWh
